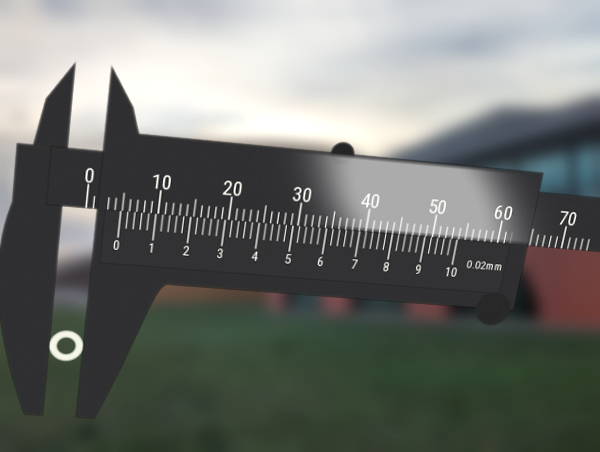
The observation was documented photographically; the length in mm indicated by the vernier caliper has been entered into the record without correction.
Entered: 4.8 mm
